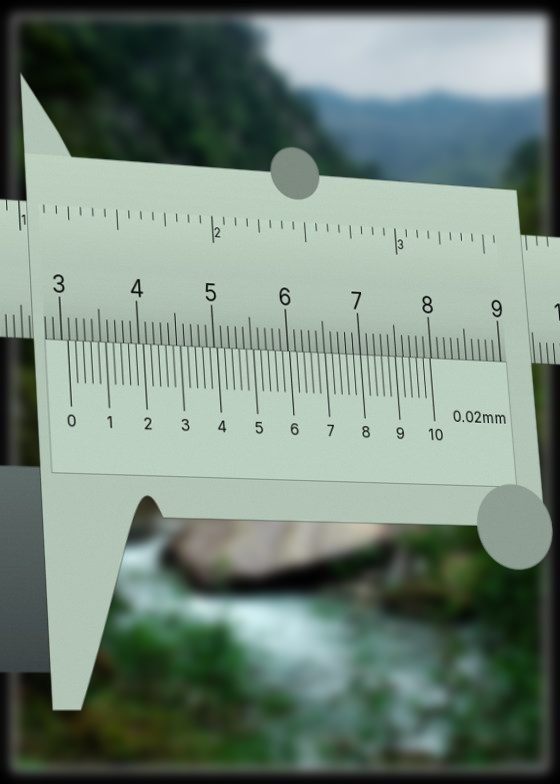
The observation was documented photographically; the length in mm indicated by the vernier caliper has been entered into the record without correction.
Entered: 30.8 mm
